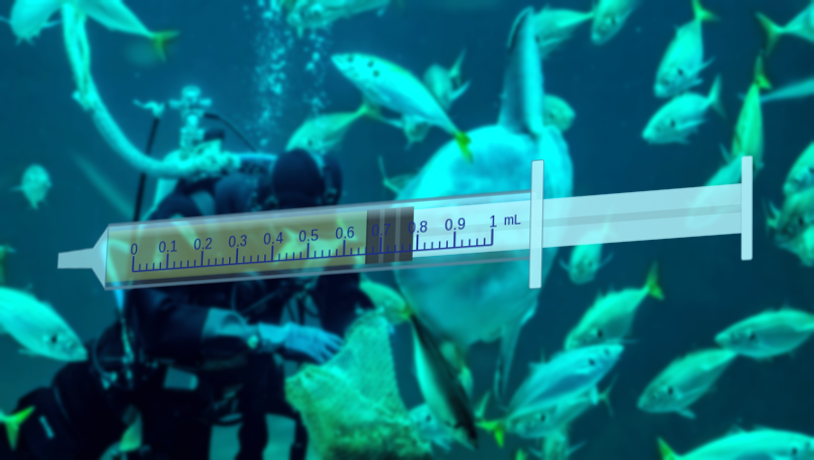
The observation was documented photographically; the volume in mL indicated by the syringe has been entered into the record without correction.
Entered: 0.66 mL
